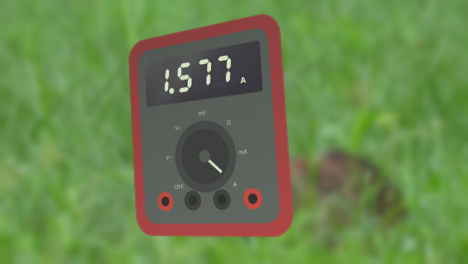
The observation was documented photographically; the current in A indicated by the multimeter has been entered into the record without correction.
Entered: 1.577 A
